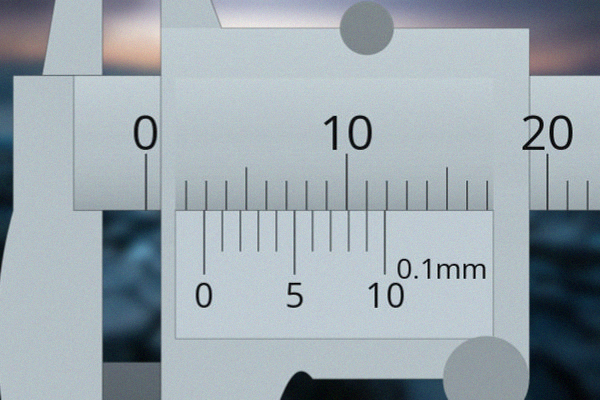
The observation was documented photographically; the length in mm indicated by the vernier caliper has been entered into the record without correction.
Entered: 2.9 mm
